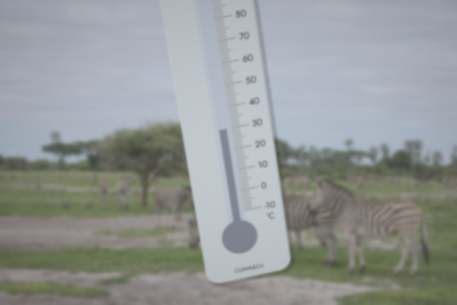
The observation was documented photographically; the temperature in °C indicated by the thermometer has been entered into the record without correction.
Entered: 30 °C
